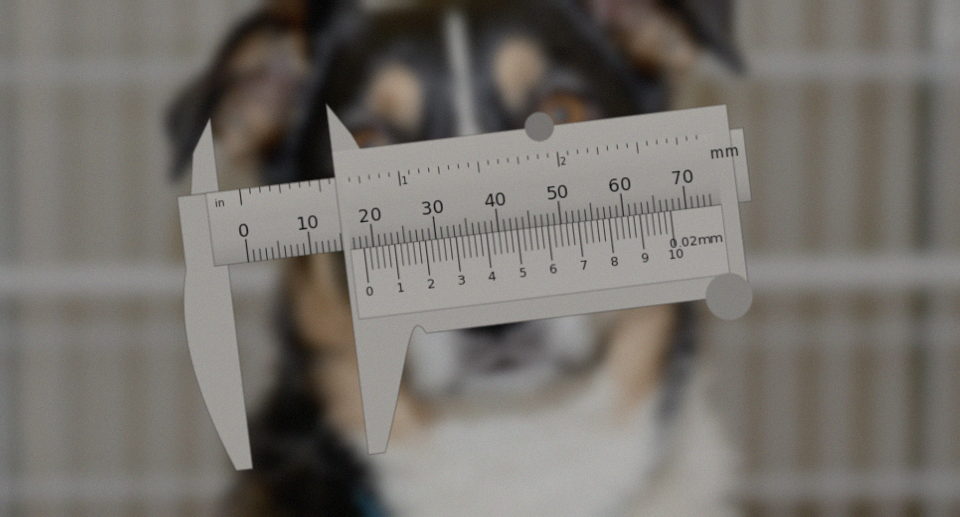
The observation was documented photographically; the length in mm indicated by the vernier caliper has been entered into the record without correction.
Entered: 18.5 mm
